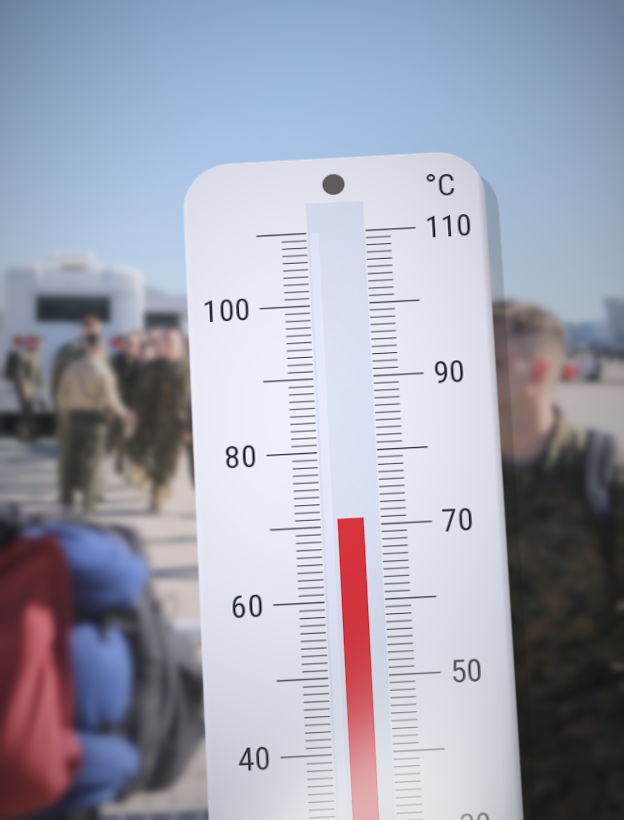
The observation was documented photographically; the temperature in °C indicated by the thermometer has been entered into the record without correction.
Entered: 71 °C
